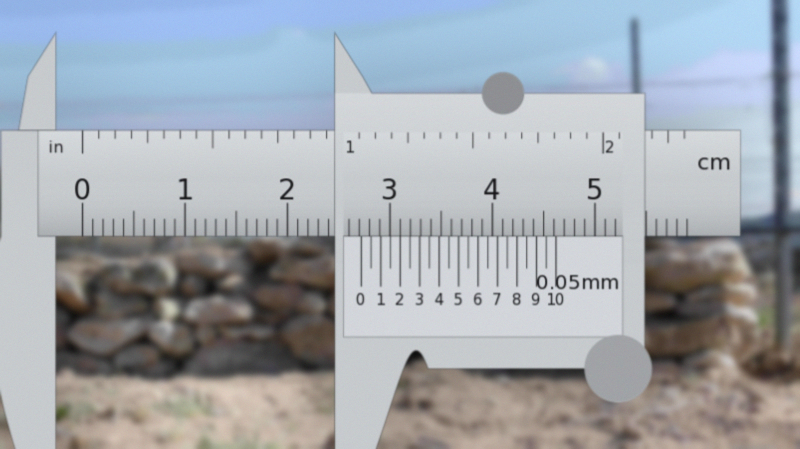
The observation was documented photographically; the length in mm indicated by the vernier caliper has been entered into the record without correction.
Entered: 27.2 mm
